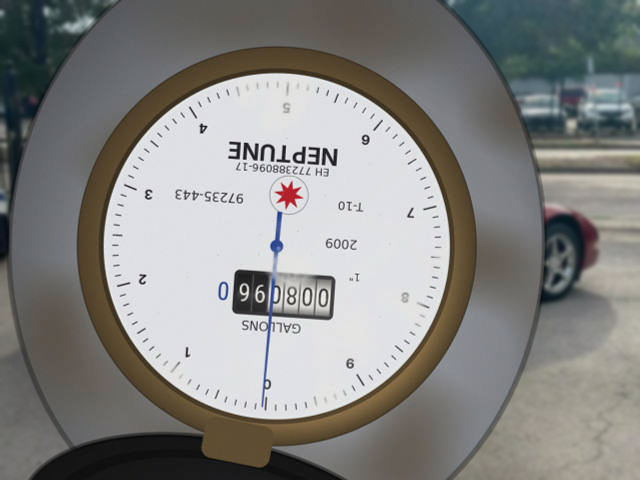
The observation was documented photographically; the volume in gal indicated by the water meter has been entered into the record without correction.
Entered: 80960.0 gal
